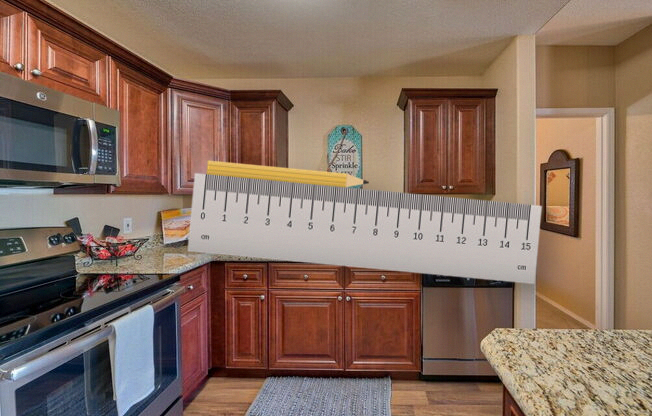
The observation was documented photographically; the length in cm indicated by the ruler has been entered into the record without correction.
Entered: 7.5 cm
